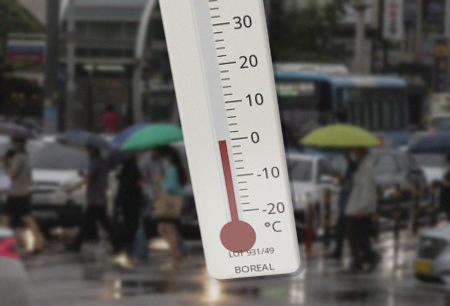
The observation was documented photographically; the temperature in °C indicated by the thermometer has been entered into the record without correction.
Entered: 0 °C
